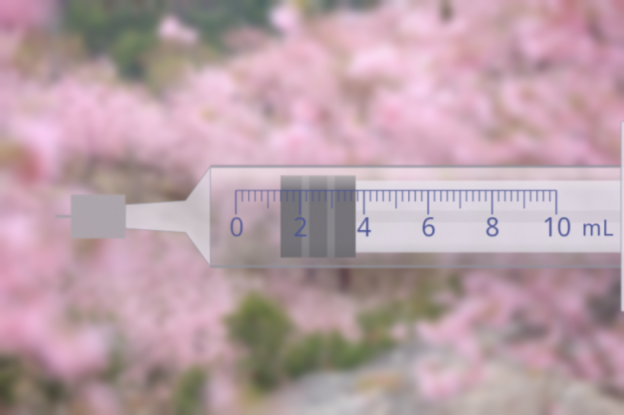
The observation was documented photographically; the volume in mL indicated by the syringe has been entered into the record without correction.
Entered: 1.4 mL
